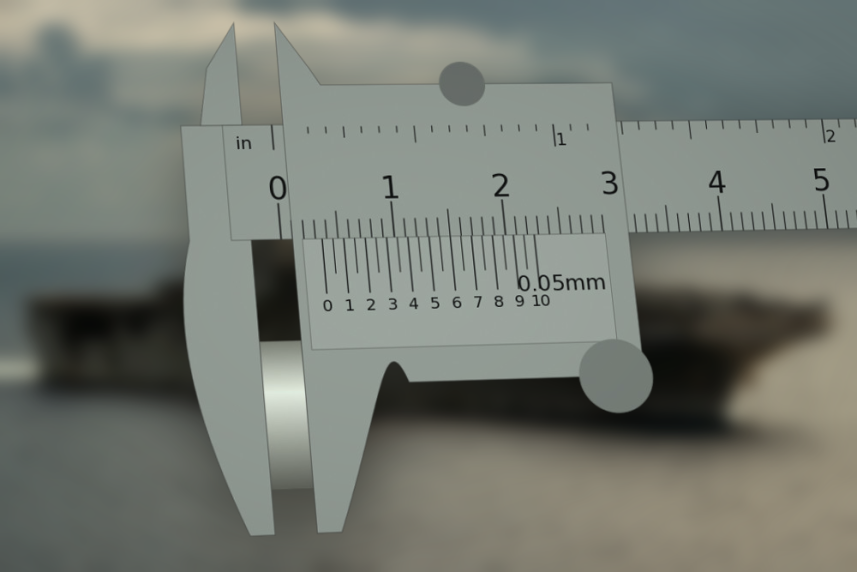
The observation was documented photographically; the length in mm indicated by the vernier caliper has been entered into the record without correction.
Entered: 3.6 mm
